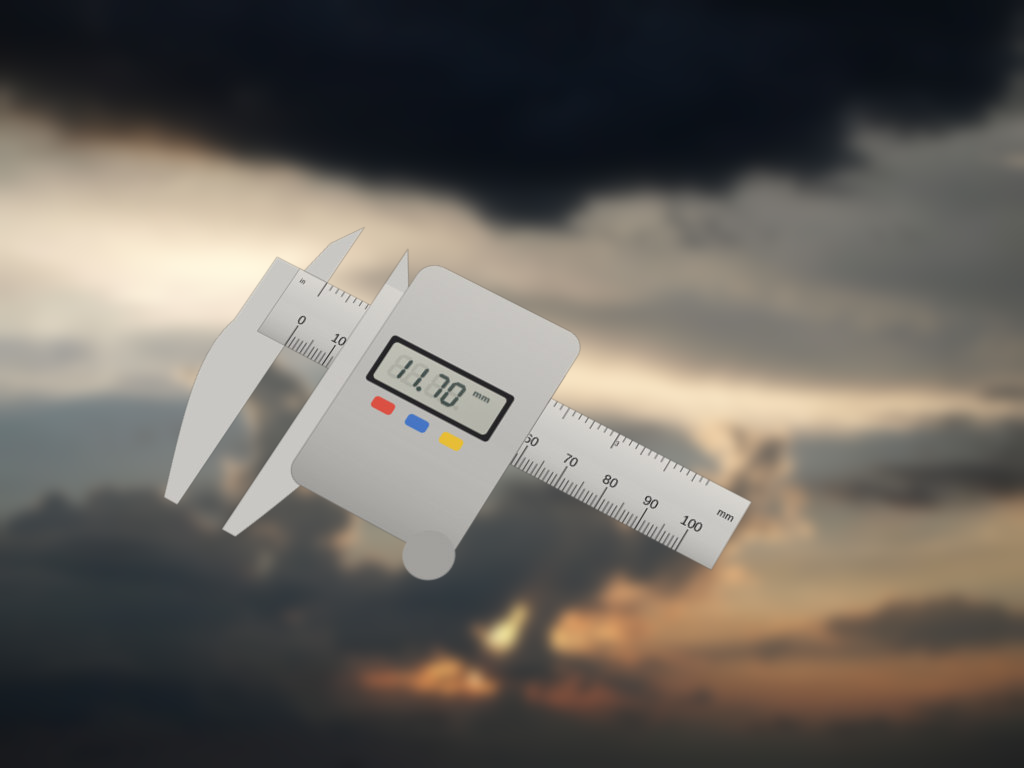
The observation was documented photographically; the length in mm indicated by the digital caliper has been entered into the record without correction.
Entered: 11.70 mm
